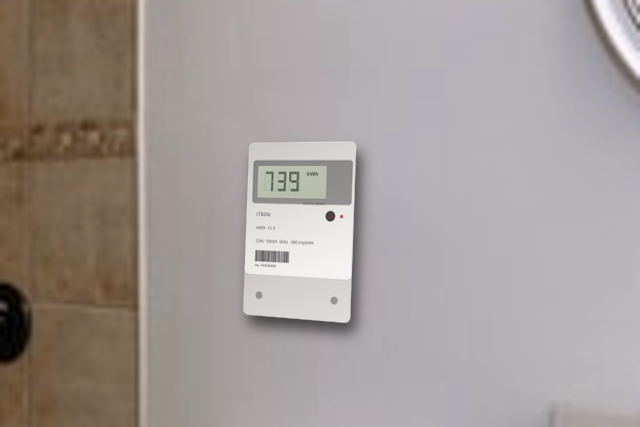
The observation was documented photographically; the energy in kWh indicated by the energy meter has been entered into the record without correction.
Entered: 739 kWh
